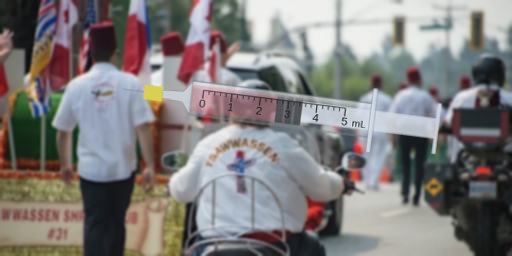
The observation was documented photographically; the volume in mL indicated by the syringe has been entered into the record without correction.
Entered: 2.6 mL
